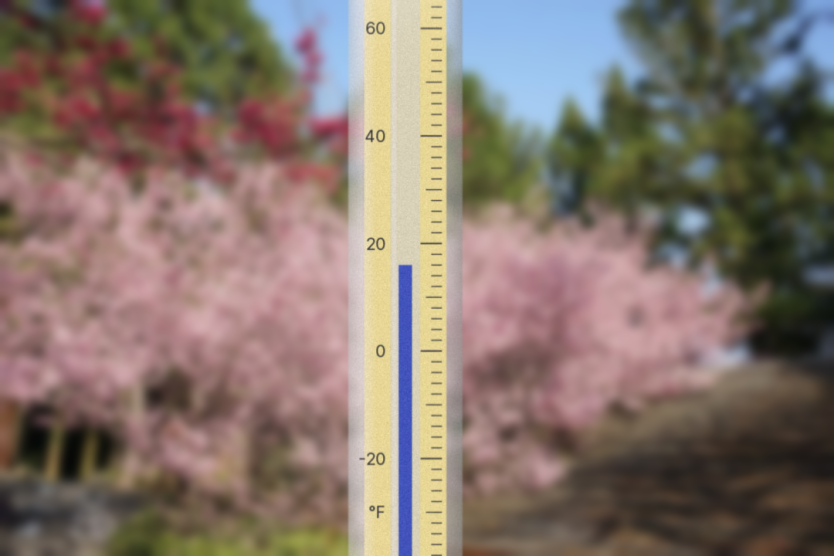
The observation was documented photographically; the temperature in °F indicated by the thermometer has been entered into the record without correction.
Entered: 16 °F
